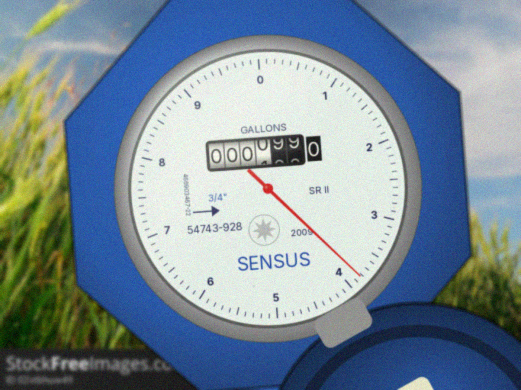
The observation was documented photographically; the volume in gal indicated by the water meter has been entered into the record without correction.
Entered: 993.8 gal
